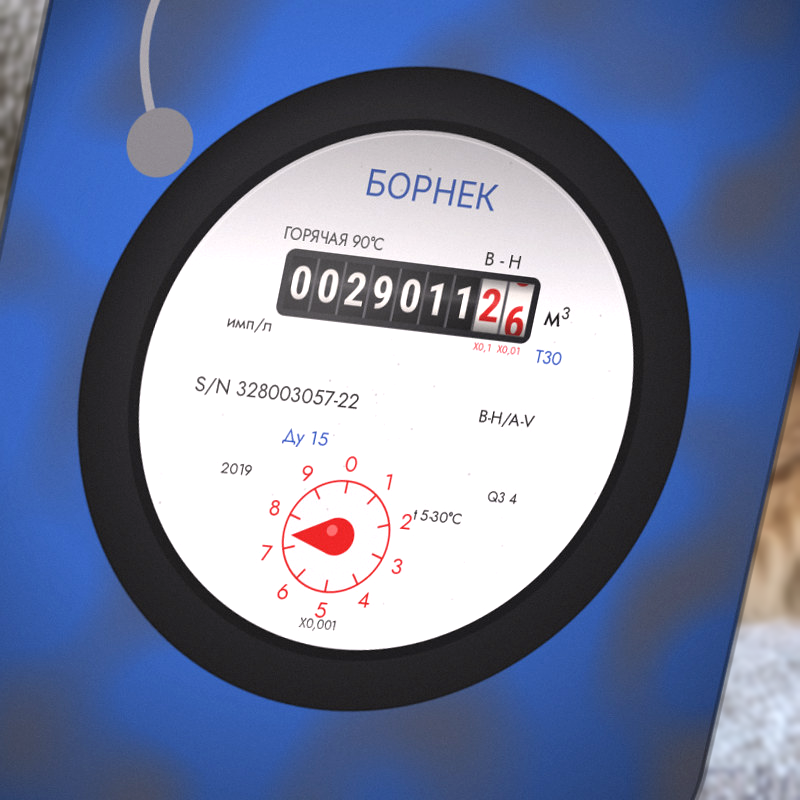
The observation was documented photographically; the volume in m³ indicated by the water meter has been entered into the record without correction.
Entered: 29011.257 m³
